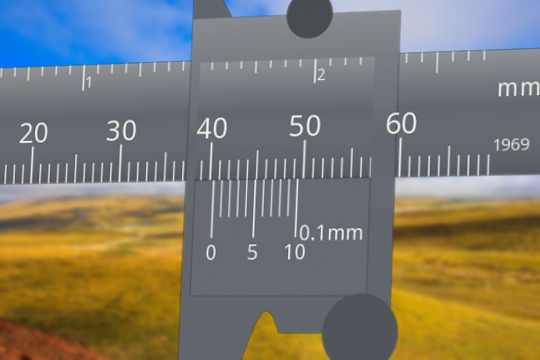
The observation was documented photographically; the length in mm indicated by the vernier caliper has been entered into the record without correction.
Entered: 40.4 mm
